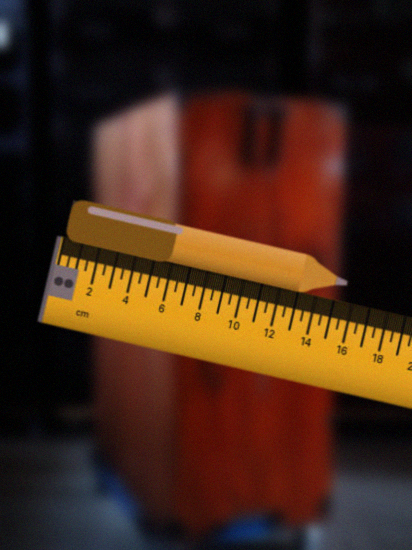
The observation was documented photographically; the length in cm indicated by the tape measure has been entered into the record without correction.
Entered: 15.5 cm
